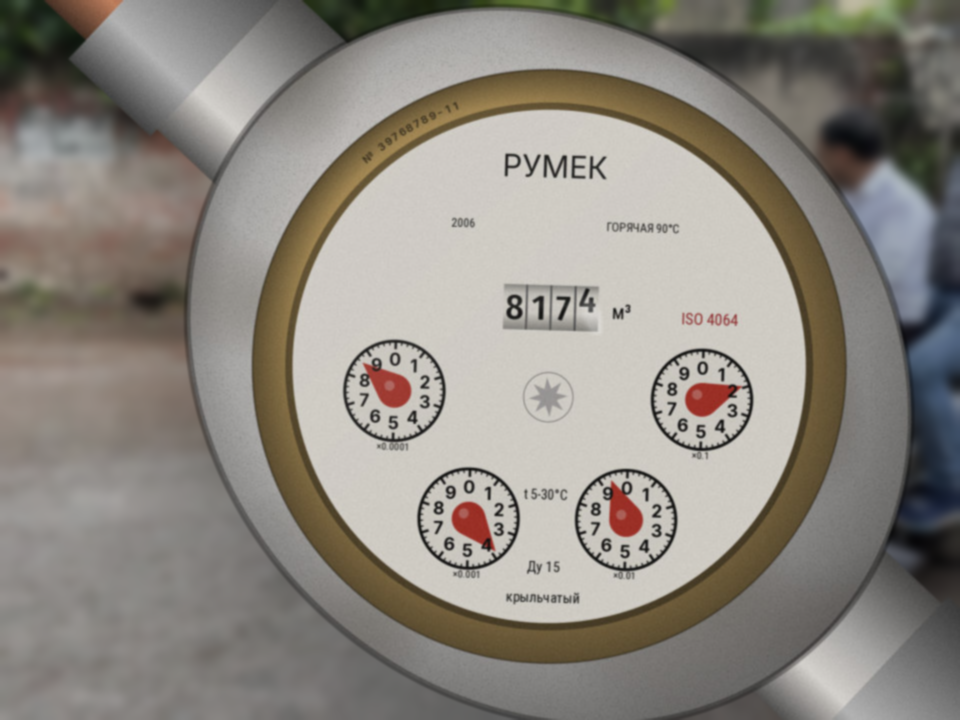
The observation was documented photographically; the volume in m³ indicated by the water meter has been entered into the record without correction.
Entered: 8174.1938 m³
